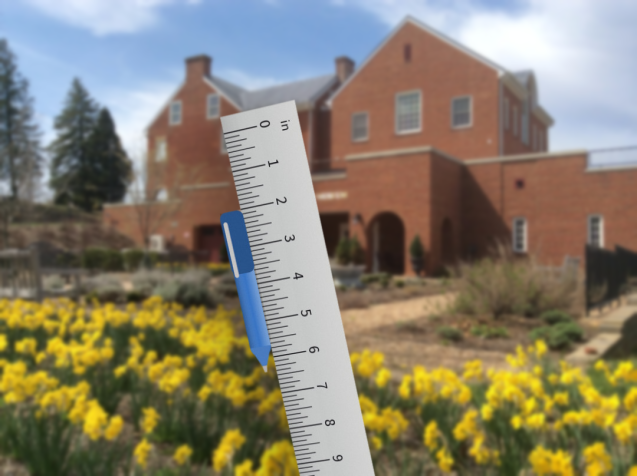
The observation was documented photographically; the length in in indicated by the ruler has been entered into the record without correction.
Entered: 4.375 in
